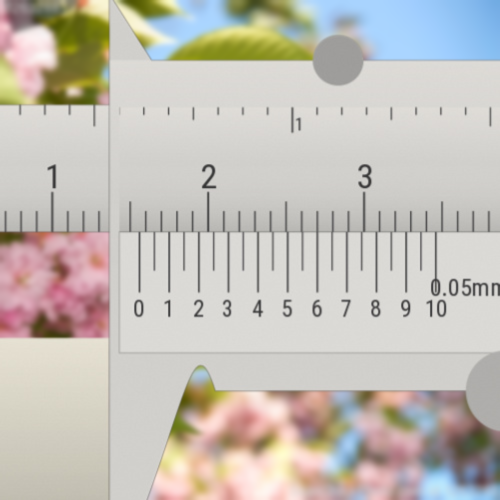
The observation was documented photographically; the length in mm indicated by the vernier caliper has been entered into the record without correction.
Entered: 15.6 mm
